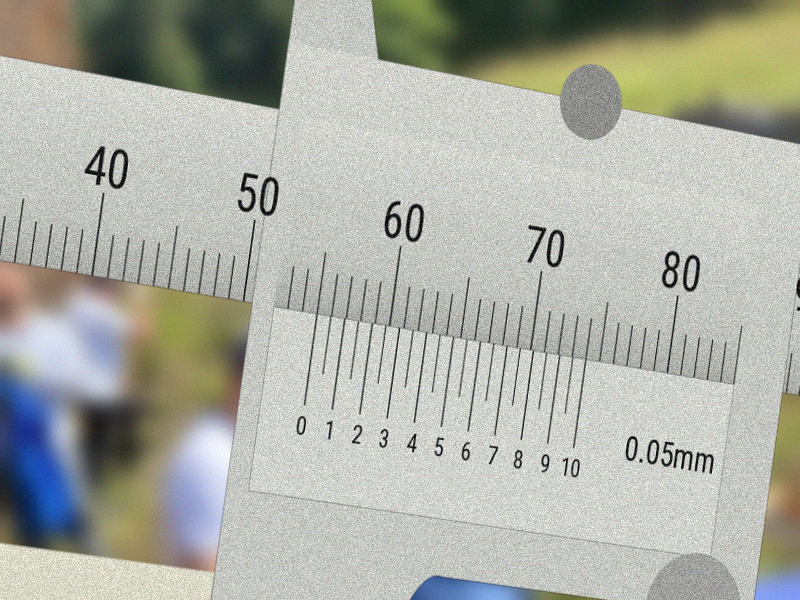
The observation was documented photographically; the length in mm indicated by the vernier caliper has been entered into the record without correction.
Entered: 55.0 mm
